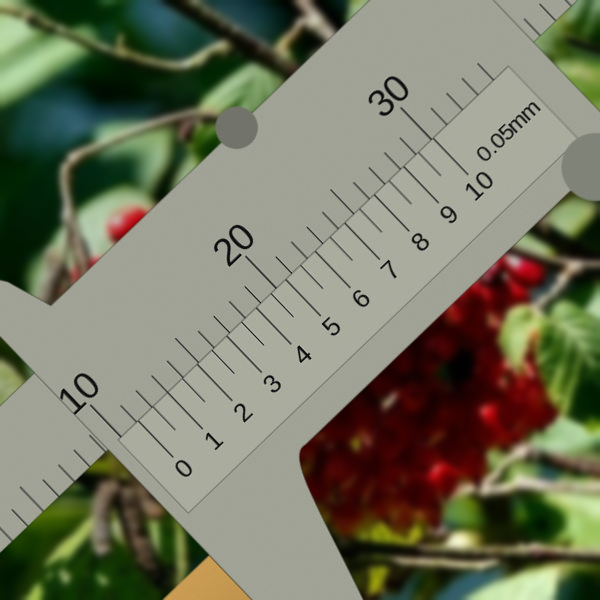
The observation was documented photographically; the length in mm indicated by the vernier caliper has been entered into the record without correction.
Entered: 11.10 mm
